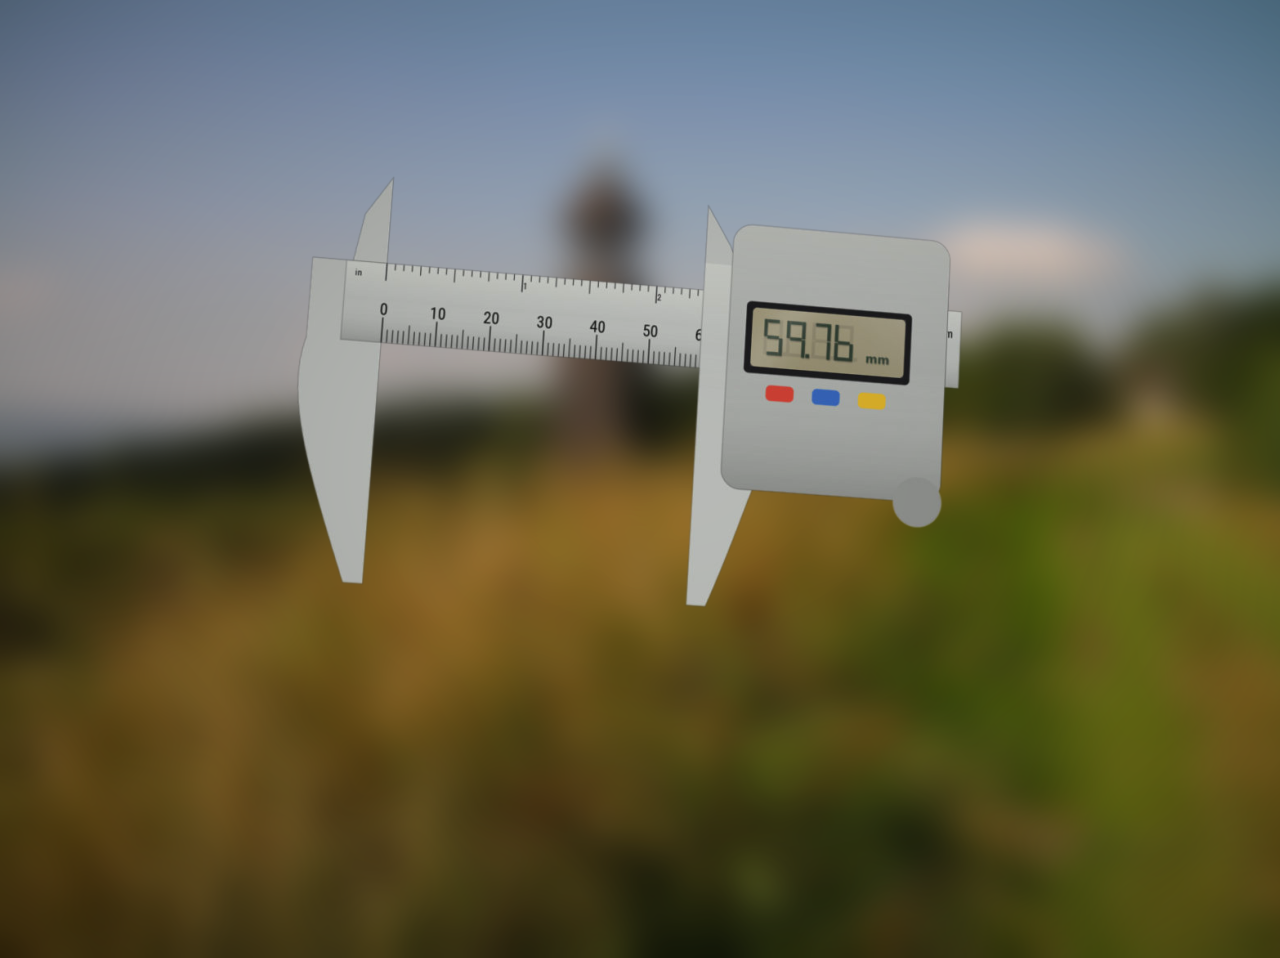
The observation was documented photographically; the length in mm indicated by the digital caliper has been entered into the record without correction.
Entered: 59.76 mm
